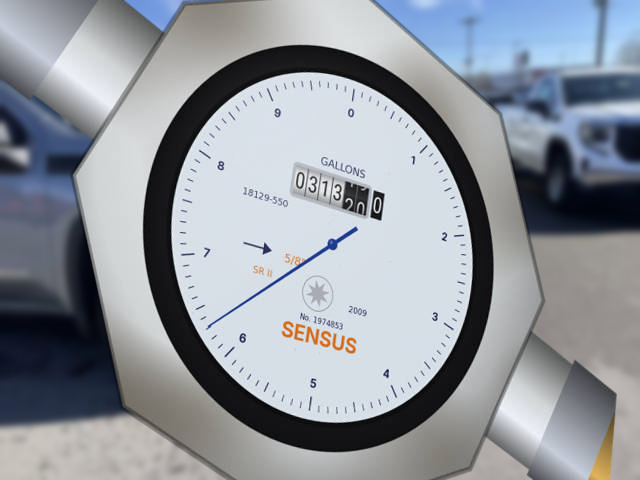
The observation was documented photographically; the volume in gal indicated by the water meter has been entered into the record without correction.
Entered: 313196.3 gal
